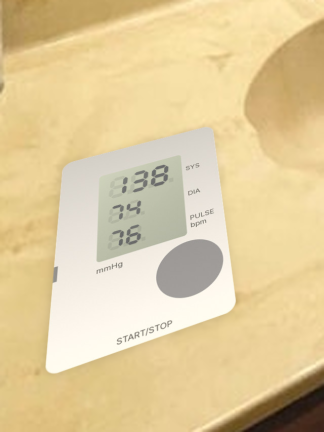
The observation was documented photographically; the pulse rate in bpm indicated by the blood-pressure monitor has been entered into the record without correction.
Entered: 76 bpm
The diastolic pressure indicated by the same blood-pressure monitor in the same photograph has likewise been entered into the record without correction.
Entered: 74 mmHg
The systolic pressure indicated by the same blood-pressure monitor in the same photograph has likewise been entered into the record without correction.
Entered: 138 mmHg
